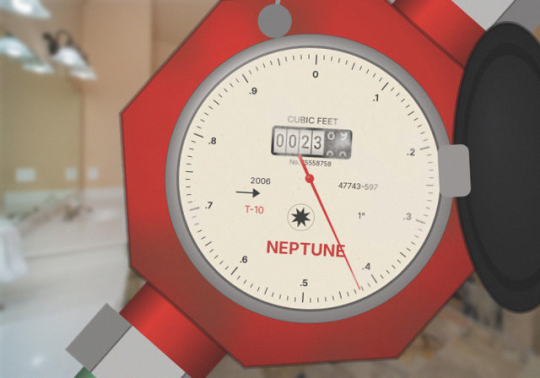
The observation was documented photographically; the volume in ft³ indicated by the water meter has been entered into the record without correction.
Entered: 2389.42 ft³
